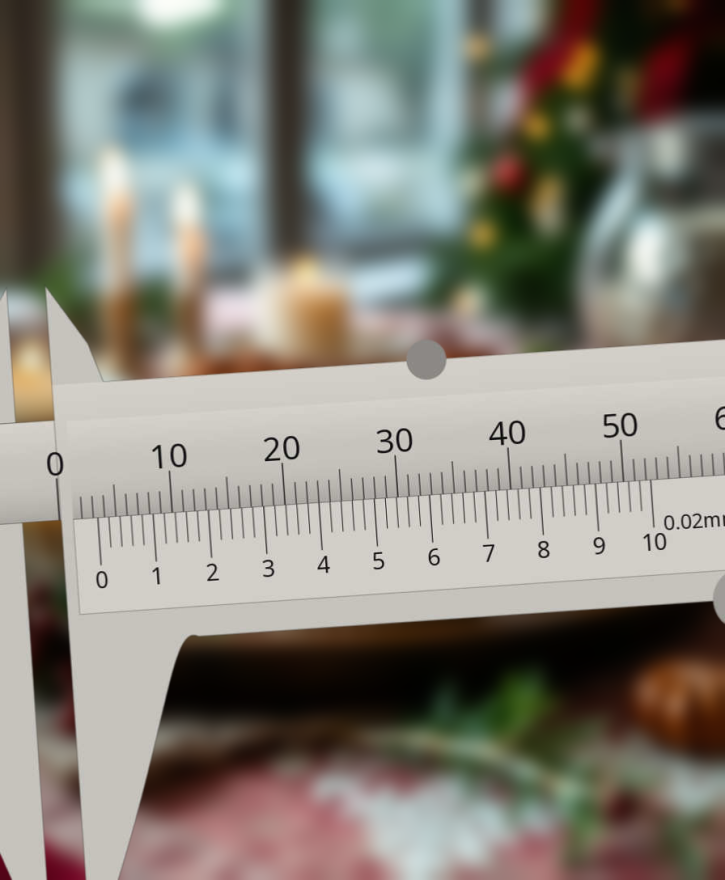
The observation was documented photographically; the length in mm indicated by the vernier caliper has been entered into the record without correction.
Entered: 3.4 mm
